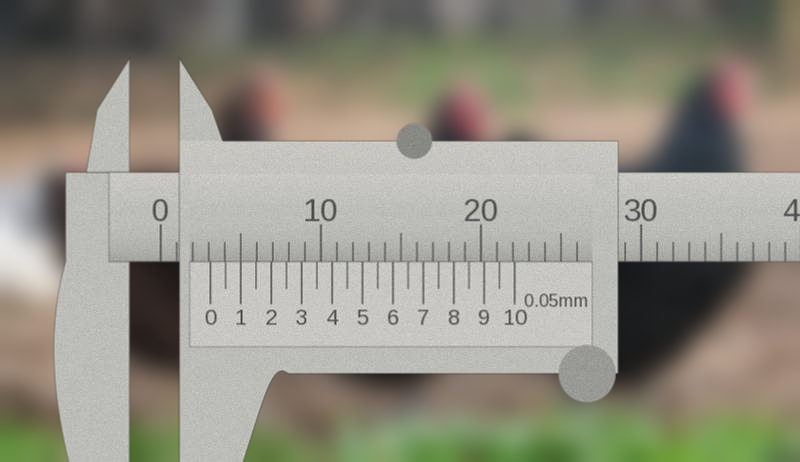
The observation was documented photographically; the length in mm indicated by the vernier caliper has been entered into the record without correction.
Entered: 3.1 mm
